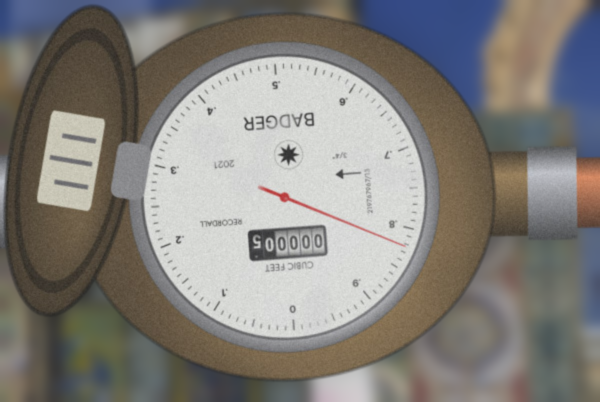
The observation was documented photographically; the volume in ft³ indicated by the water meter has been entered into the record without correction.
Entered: 4.82 ft³
